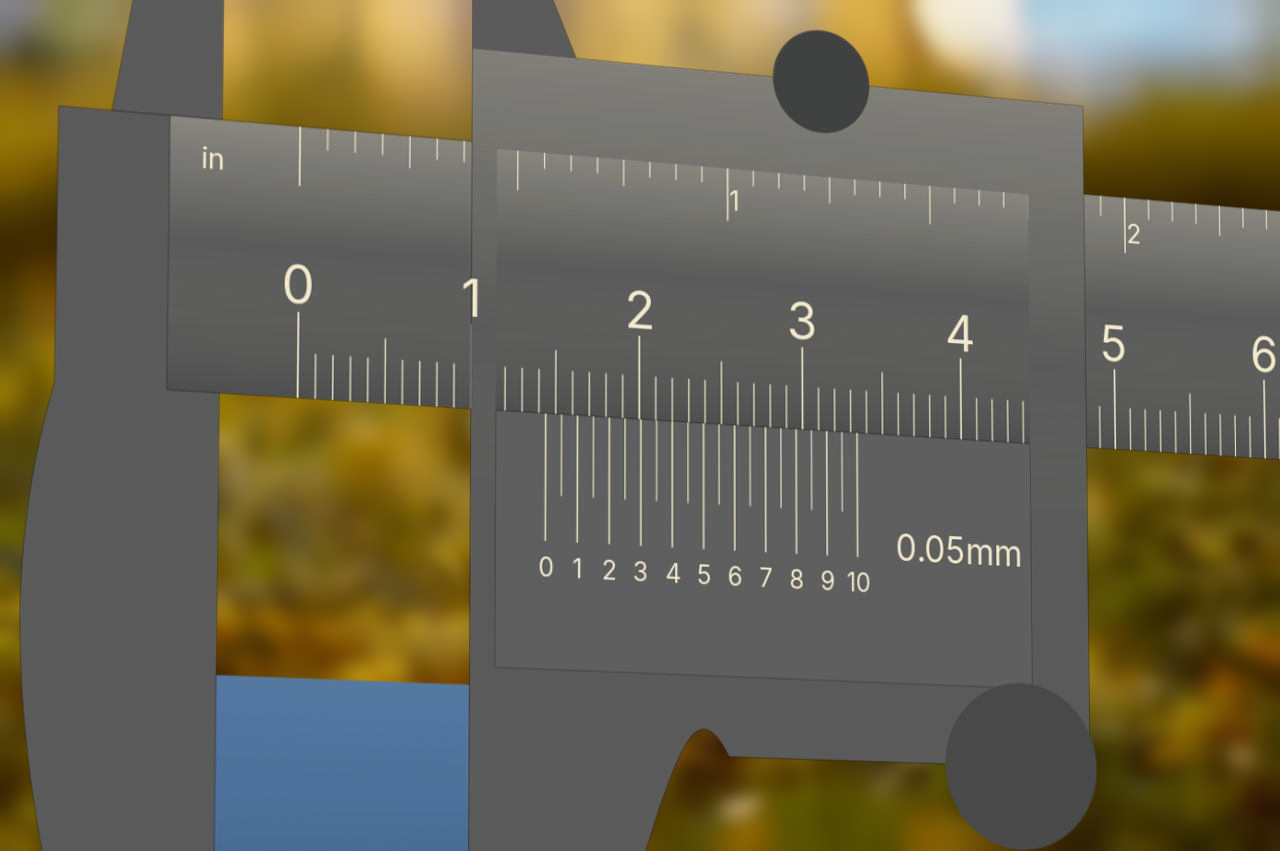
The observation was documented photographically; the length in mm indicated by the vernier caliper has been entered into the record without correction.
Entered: 14.4 mm
